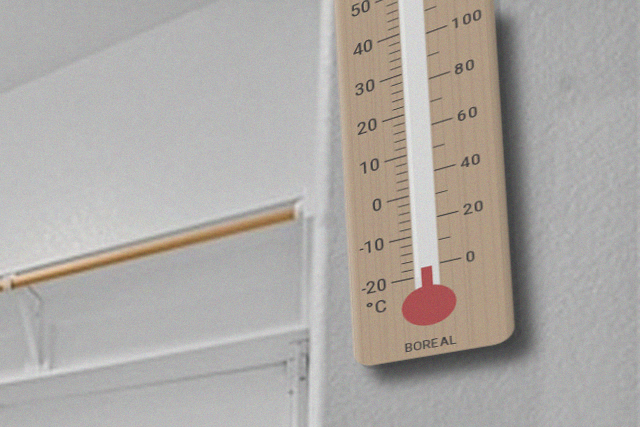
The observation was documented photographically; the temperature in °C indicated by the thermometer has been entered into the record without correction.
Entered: -18 °C
